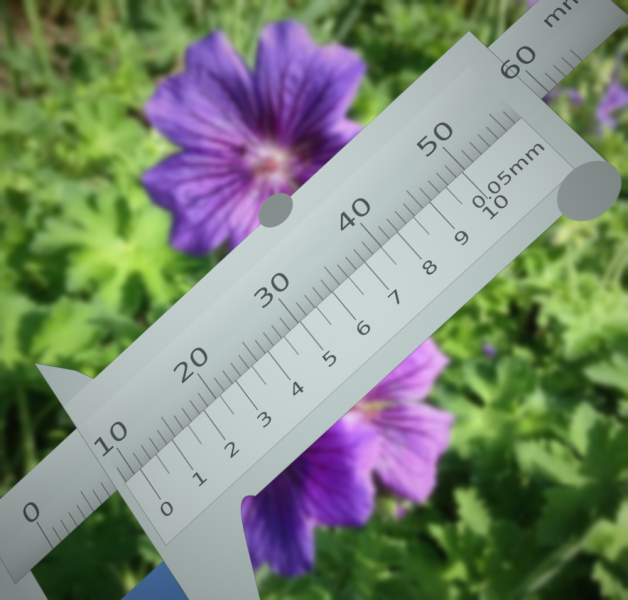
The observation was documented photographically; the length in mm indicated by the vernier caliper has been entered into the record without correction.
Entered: 10.7 mm
